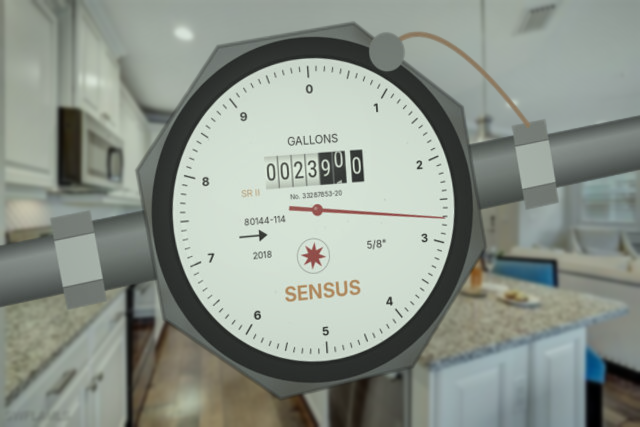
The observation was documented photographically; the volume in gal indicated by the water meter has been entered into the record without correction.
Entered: 23902.7 gal
